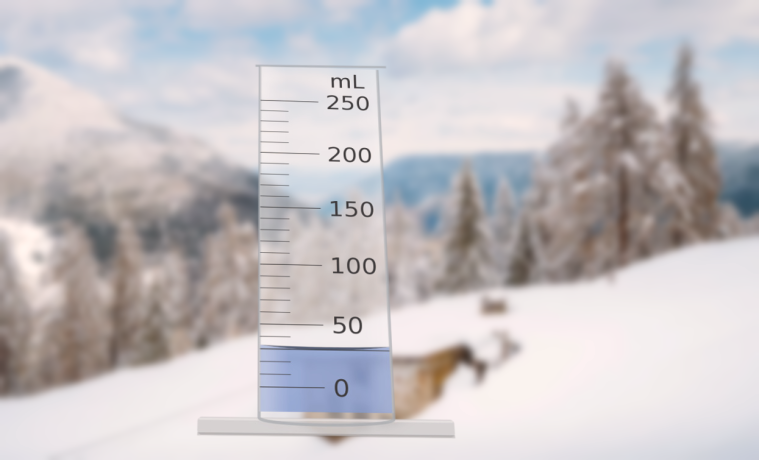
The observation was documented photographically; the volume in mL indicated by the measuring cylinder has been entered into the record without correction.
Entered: 30 mL
